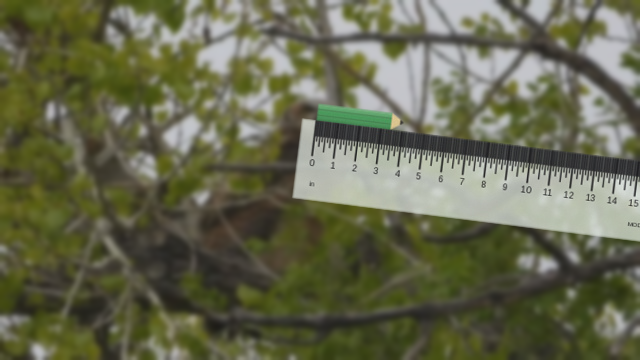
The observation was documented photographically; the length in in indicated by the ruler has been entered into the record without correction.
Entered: 4 in
